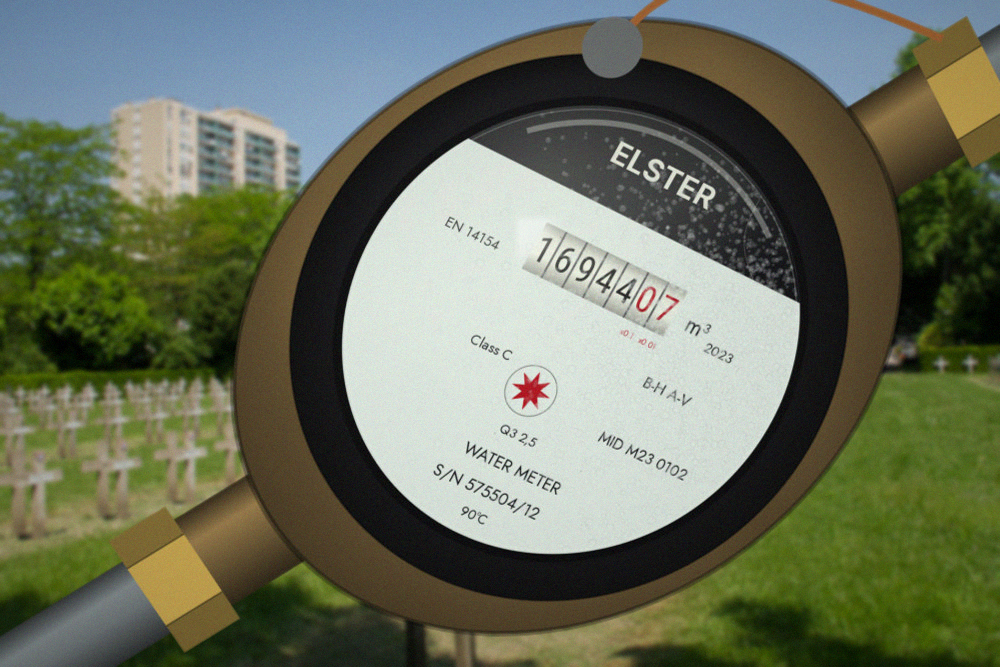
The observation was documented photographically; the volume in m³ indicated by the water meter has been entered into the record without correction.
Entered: 16944.07 m³
